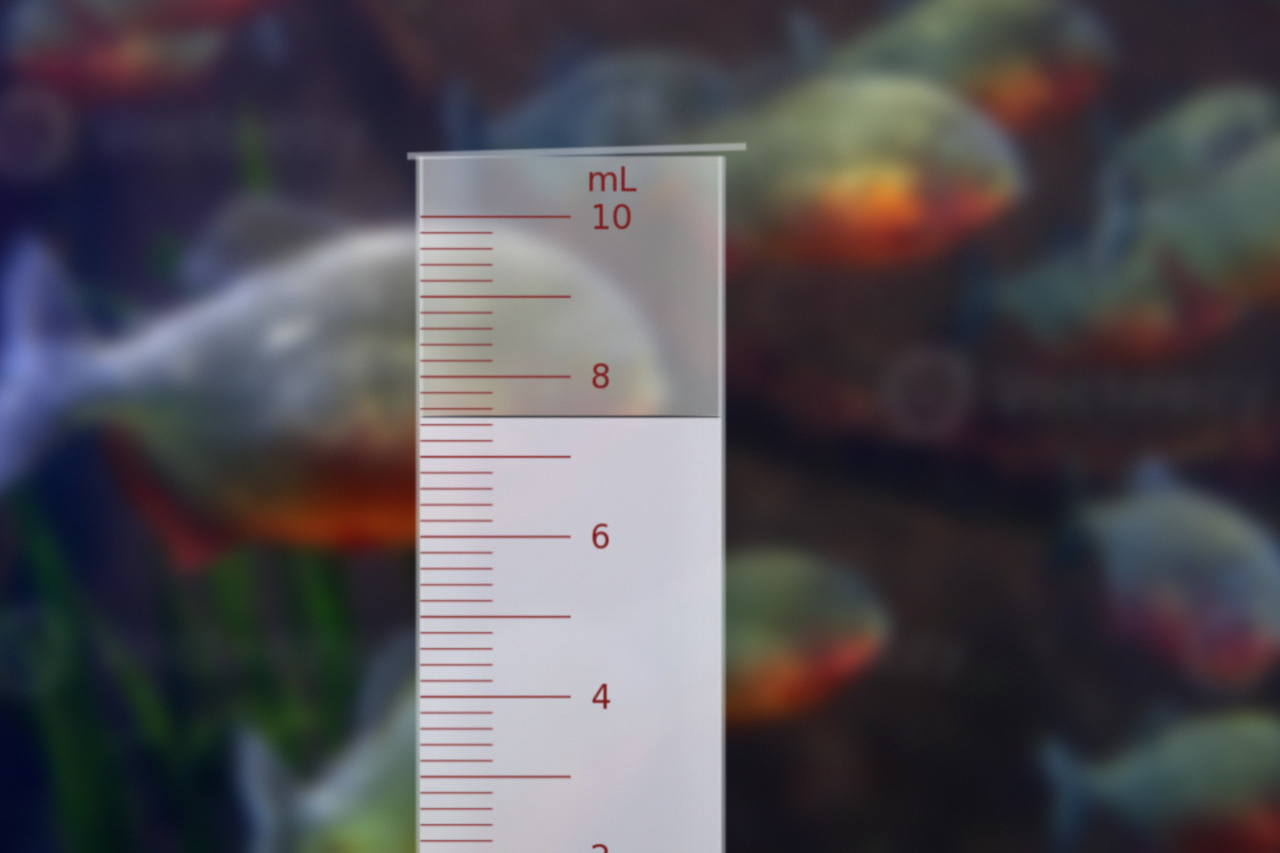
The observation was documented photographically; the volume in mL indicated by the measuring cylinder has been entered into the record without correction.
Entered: 7.5 mL
